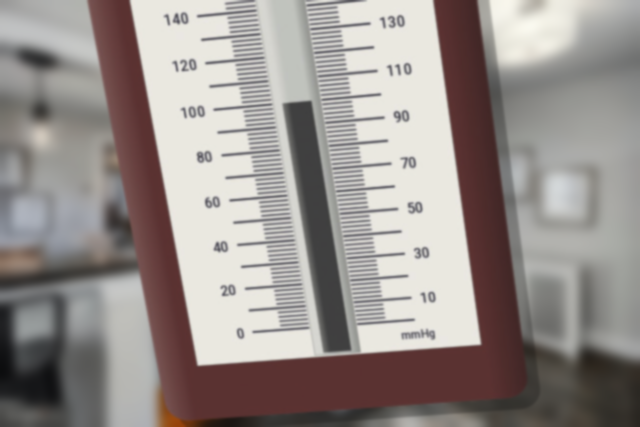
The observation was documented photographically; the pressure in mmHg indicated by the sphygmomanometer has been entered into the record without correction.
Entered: 100 mmHg
